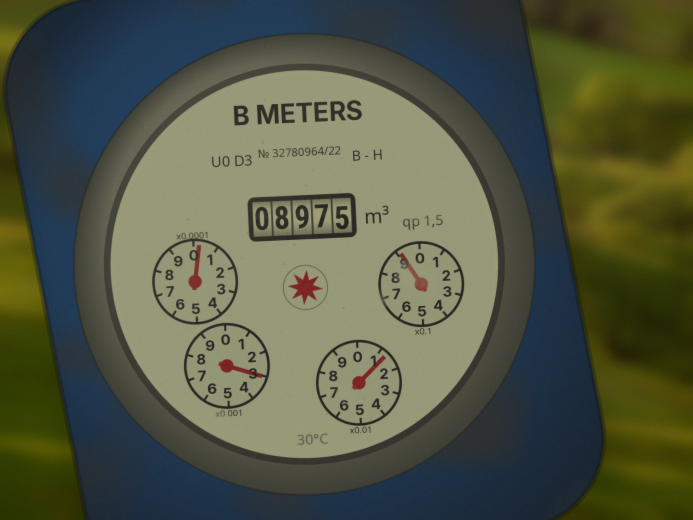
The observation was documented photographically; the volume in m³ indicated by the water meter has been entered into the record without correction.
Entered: 8974.9130 m³
